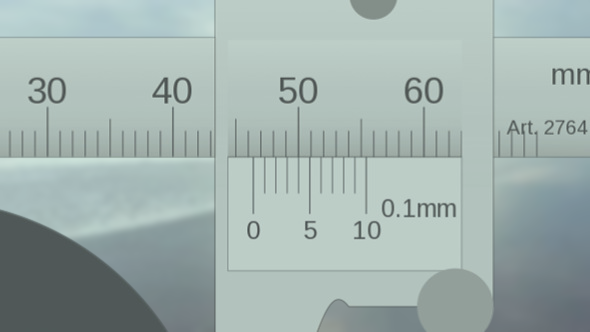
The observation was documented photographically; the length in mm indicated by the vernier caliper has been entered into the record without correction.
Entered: 46.4 mm
